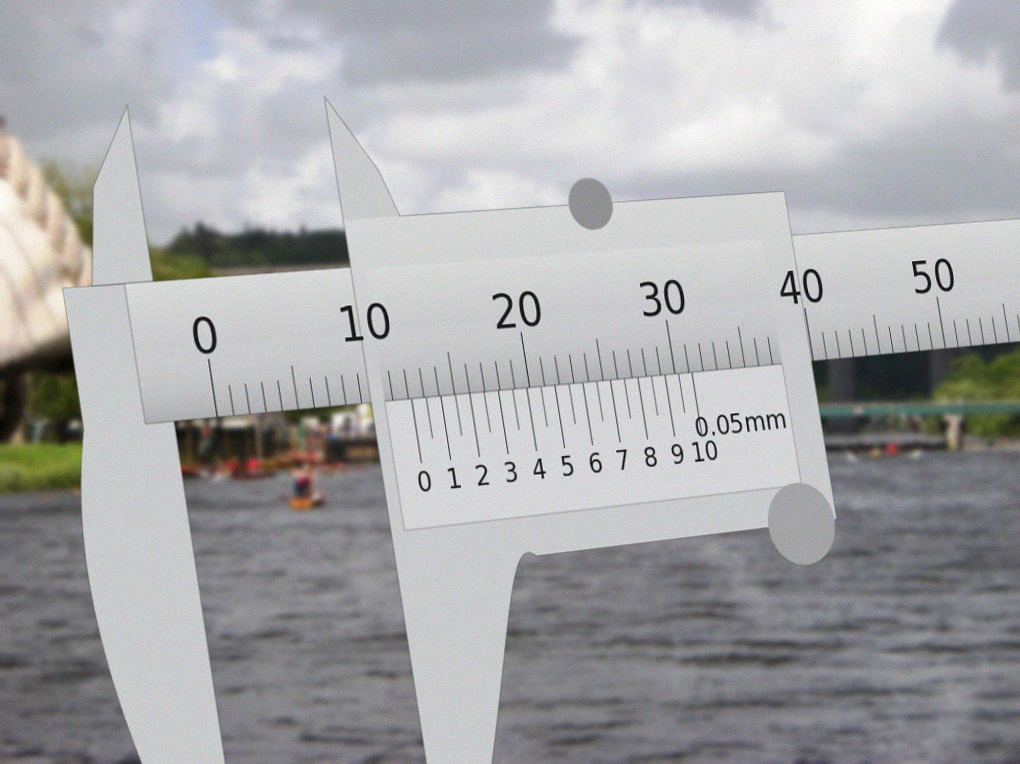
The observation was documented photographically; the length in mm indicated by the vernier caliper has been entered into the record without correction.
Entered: 12.2 mm
